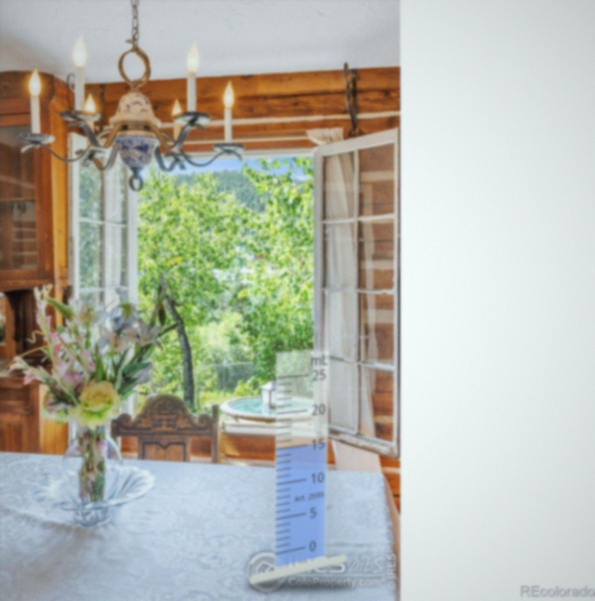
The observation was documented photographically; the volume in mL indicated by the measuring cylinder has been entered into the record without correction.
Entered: 15 mL
